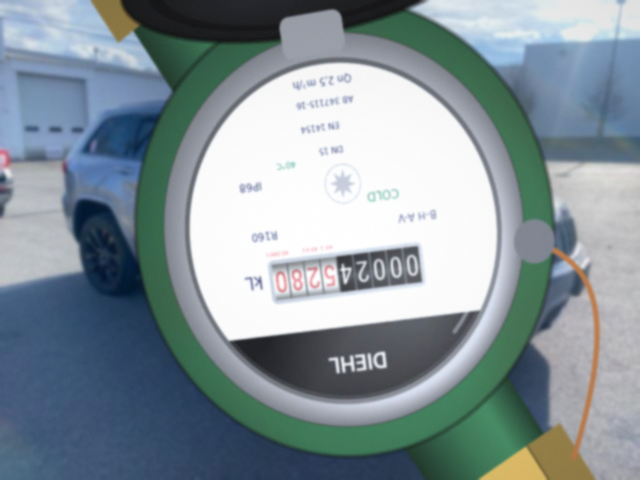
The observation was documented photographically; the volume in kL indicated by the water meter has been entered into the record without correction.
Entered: 24.5280 kL
